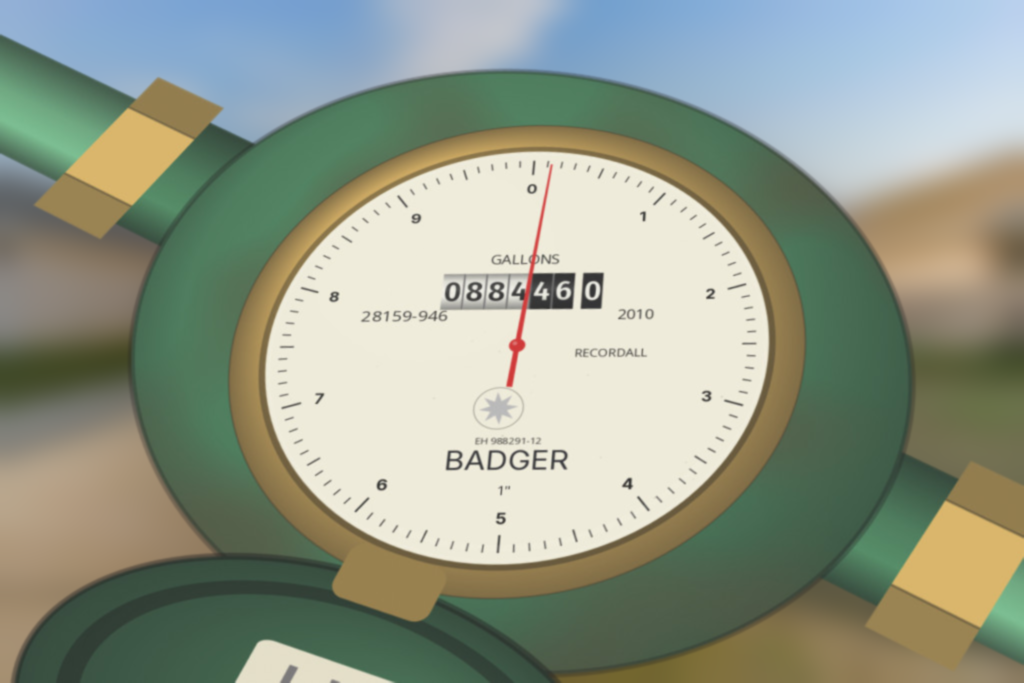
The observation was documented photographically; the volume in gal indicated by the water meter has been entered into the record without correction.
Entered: 884460.1 gal
